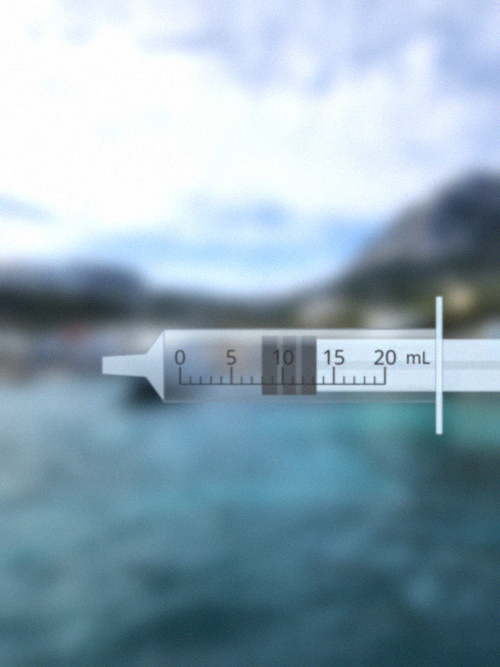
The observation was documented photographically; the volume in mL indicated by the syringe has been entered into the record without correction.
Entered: 8 mL
